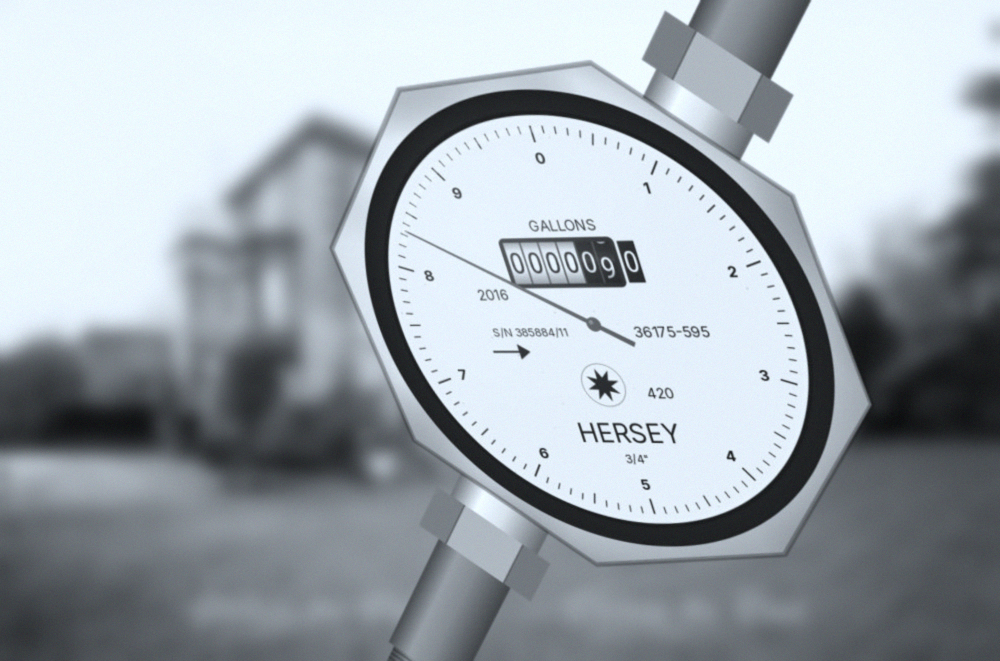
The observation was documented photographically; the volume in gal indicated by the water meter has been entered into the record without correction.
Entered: 88.3 gal
